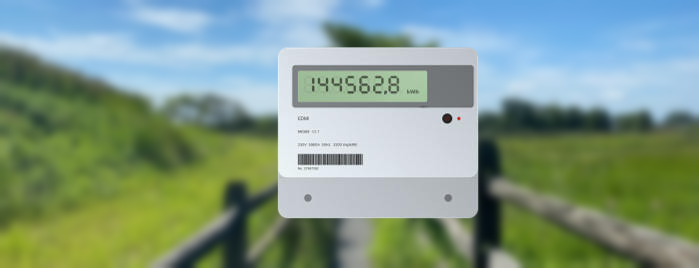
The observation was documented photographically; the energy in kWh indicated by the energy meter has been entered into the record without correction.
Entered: 144562.8 kWh
